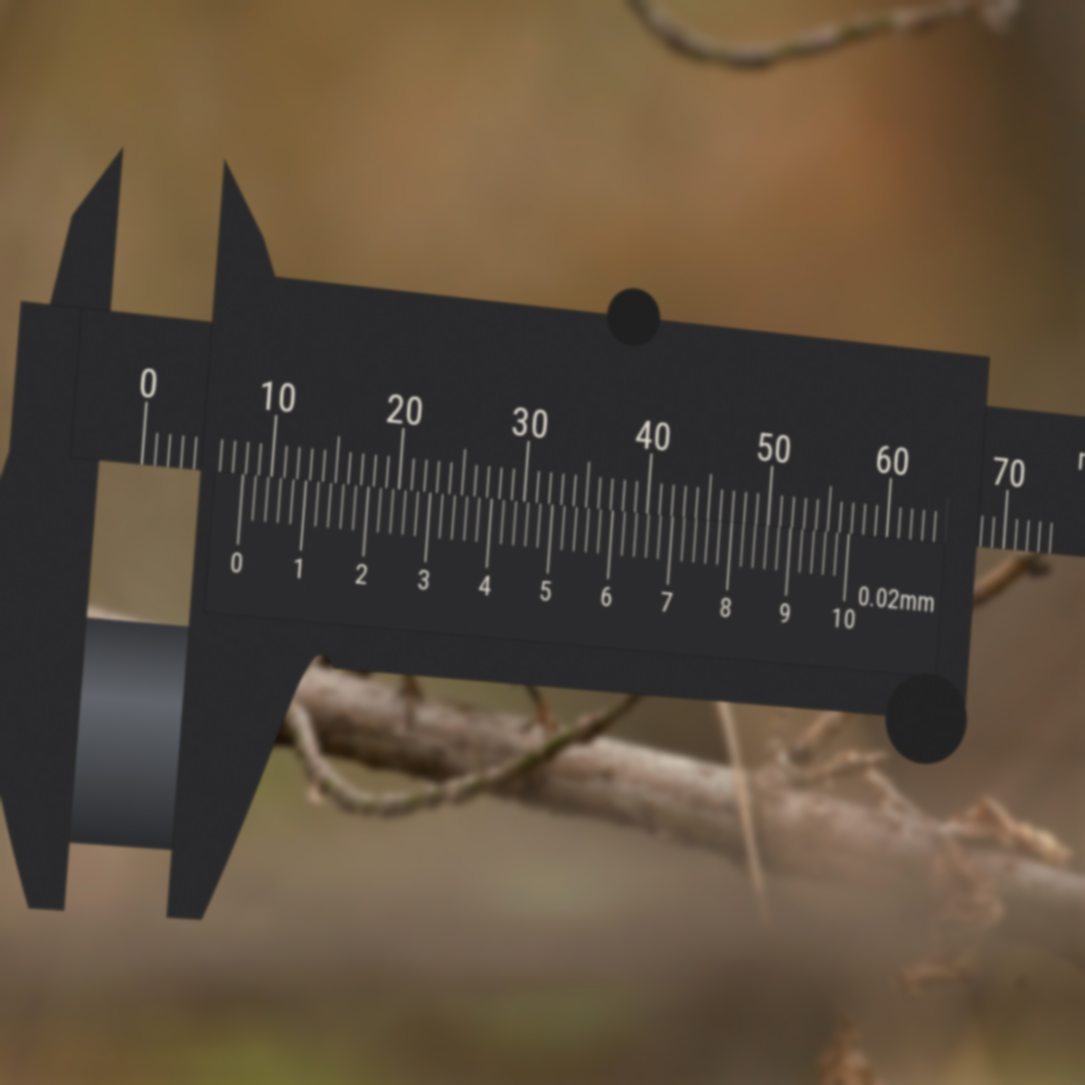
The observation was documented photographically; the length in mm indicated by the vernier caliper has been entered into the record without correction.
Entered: 7.8 mm
